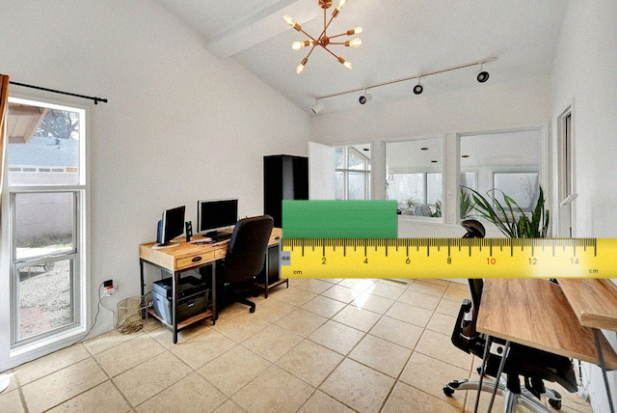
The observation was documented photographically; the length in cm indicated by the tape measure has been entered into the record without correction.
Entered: 5.5 cm
